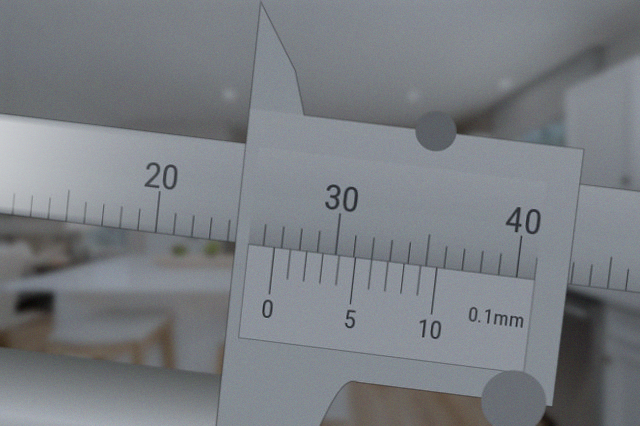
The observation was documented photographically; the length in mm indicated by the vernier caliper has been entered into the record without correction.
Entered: 26.6 mm
